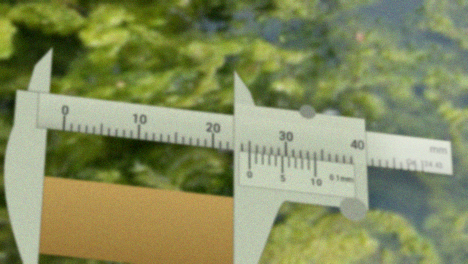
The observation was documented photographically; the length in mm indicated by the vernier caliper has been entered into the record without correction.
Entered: 25.0 mm
